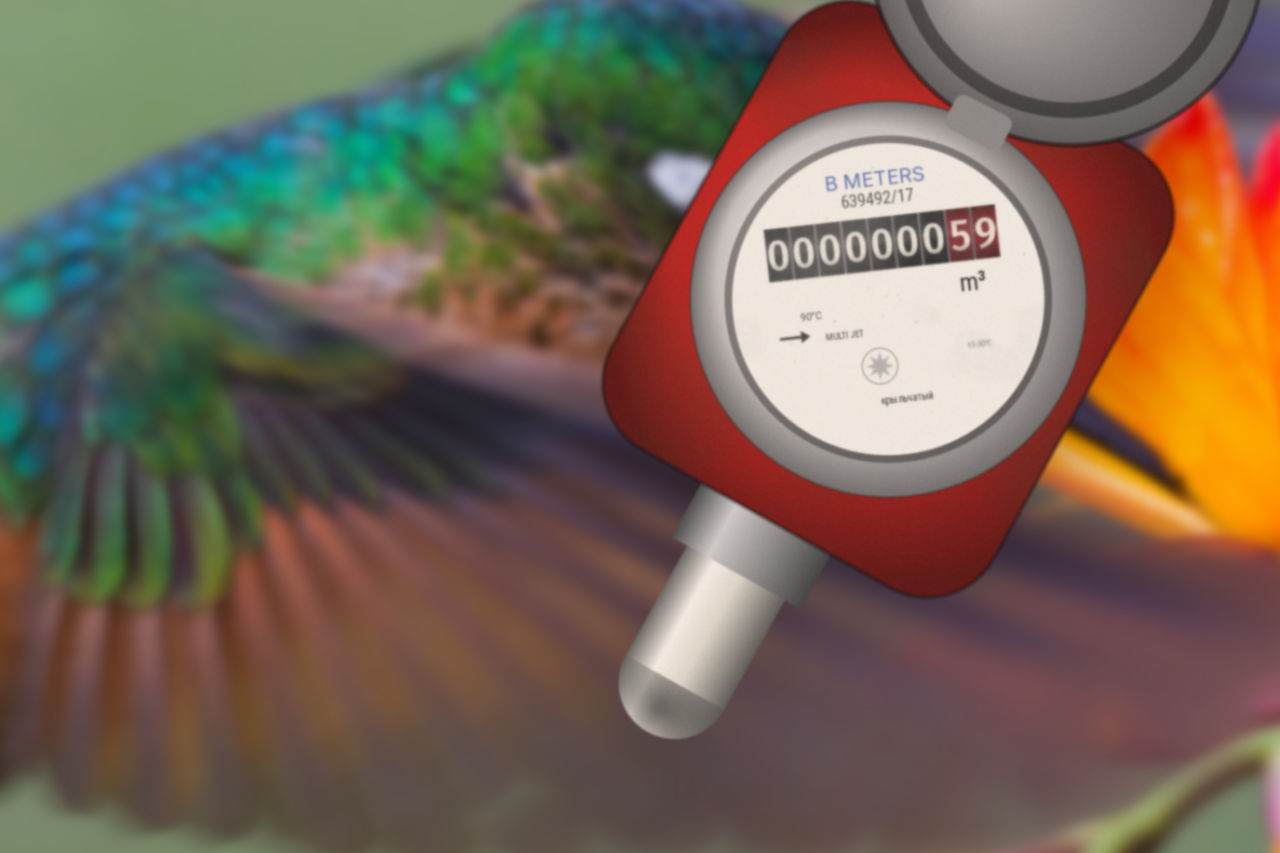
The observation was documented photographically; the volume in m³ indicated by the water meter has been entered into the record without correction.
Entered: 0.59 m³
